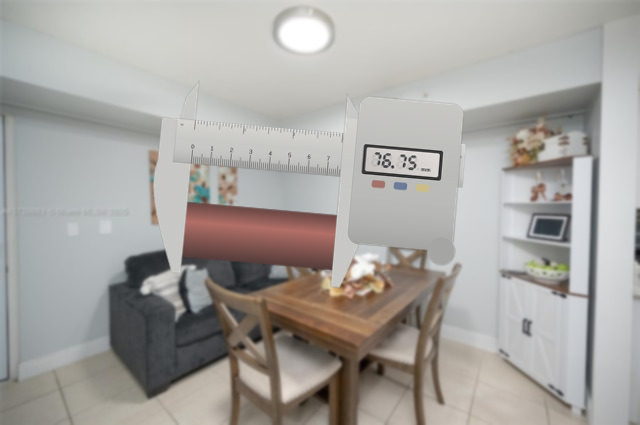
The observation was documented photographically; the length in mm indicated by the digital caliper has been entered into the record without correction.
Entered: 76.75 mm
